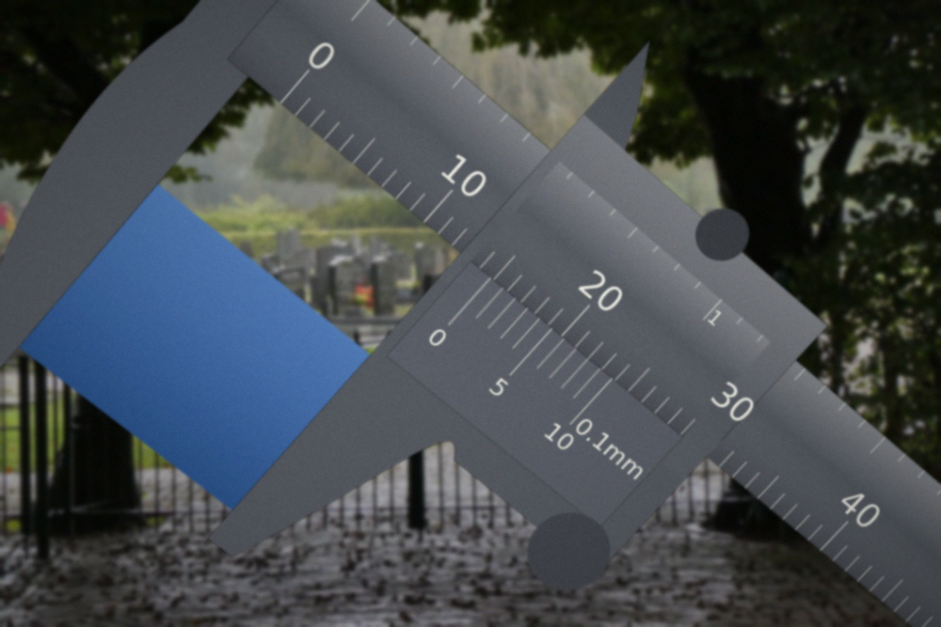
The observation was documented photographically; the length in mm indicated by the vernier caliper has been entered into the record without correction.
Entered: 14.8 mm
